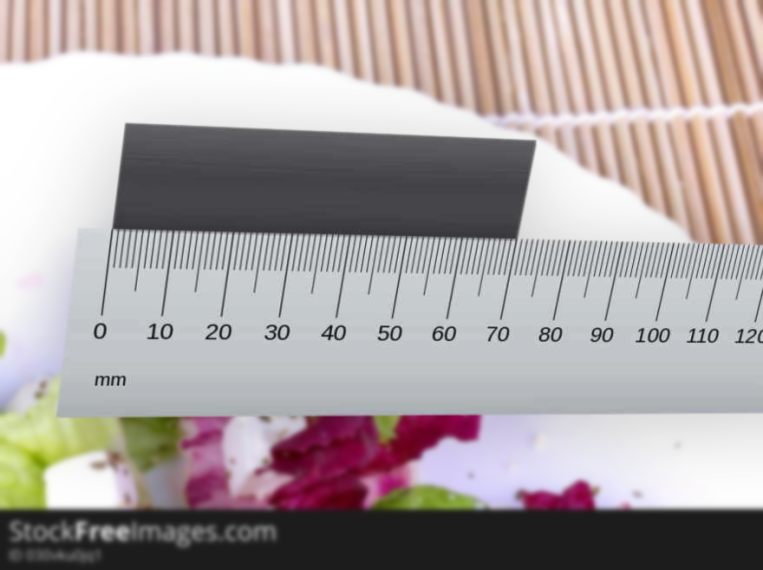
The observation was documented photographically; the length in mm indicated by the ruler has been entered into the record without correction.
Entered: 70 mm
